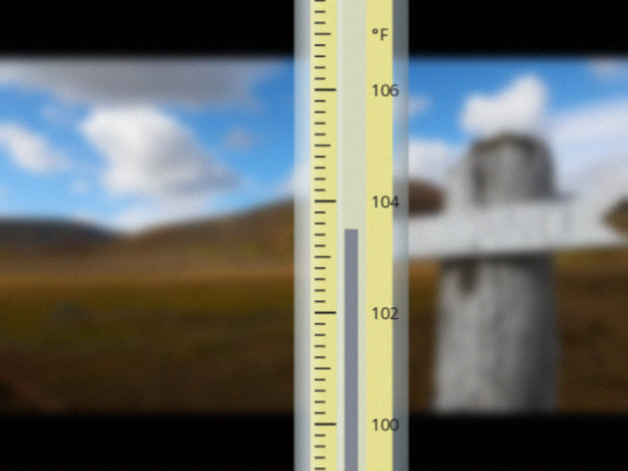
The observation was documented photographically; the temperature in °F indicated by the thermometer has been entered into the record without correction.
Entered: 103.5 °F
